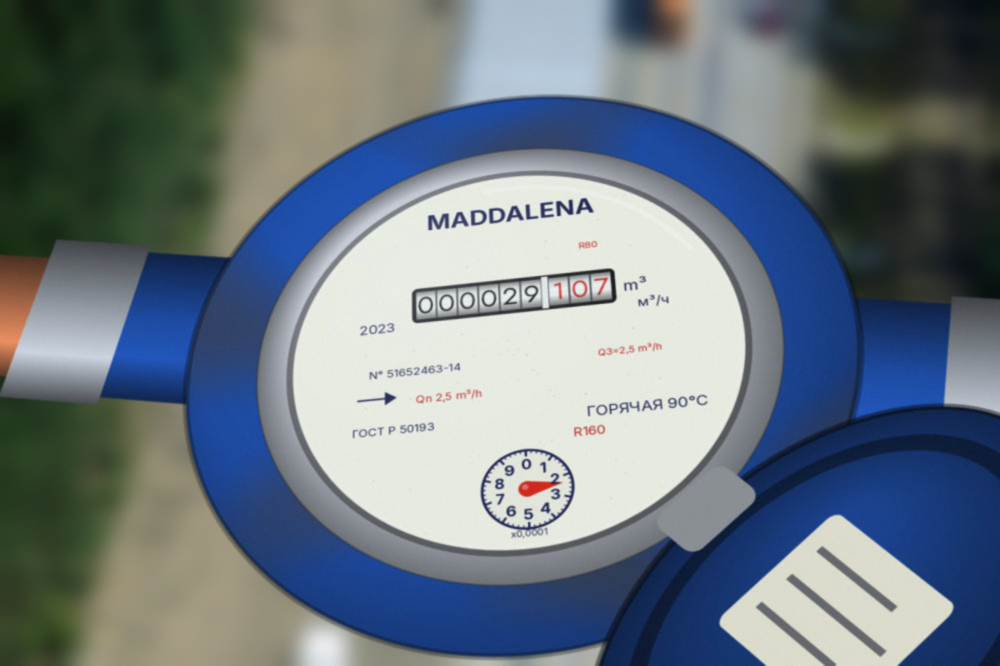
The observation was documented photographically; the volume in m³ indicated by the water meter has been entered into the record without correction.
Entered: 29.1072 m³
